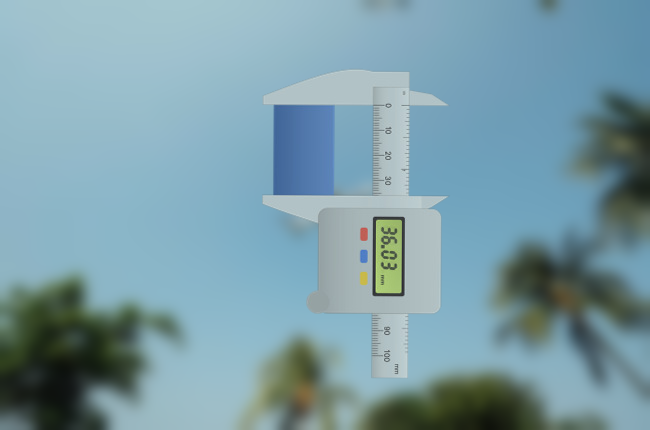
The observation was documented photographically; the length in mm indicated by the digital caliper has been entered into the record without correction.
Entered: 36.03 mm
